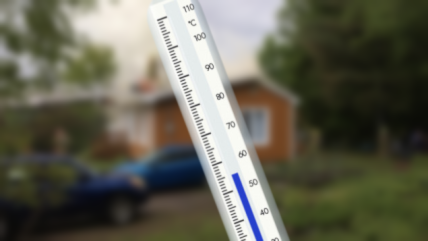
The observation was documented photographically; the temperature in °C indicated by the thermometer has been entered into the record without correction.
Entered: 55 °C
